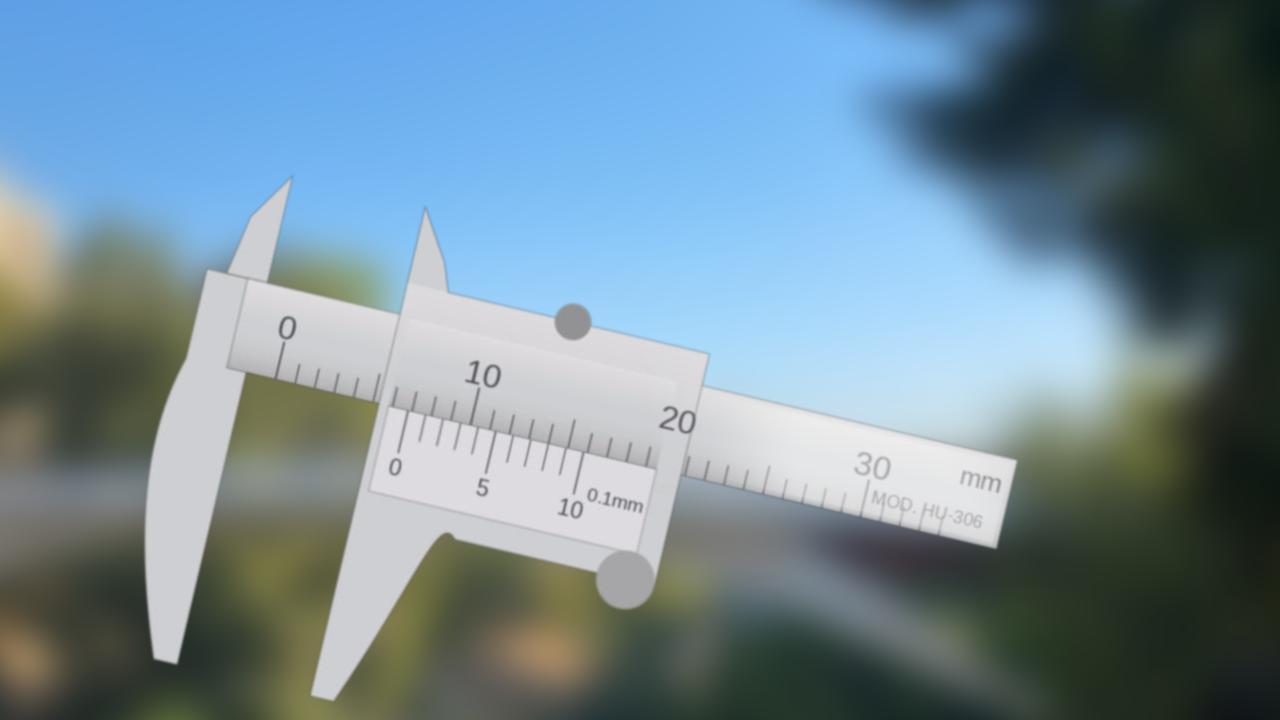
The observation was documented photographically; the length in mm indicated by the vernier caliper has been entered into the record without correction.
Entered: 6.8 mm
